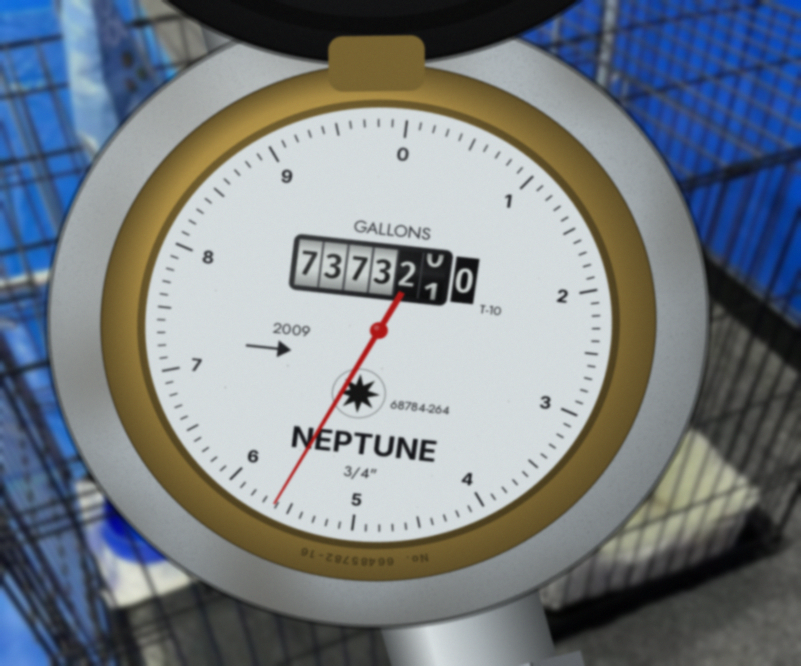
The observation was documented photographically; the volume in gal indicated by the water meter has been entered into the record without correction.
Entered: 7373205.6 gal
